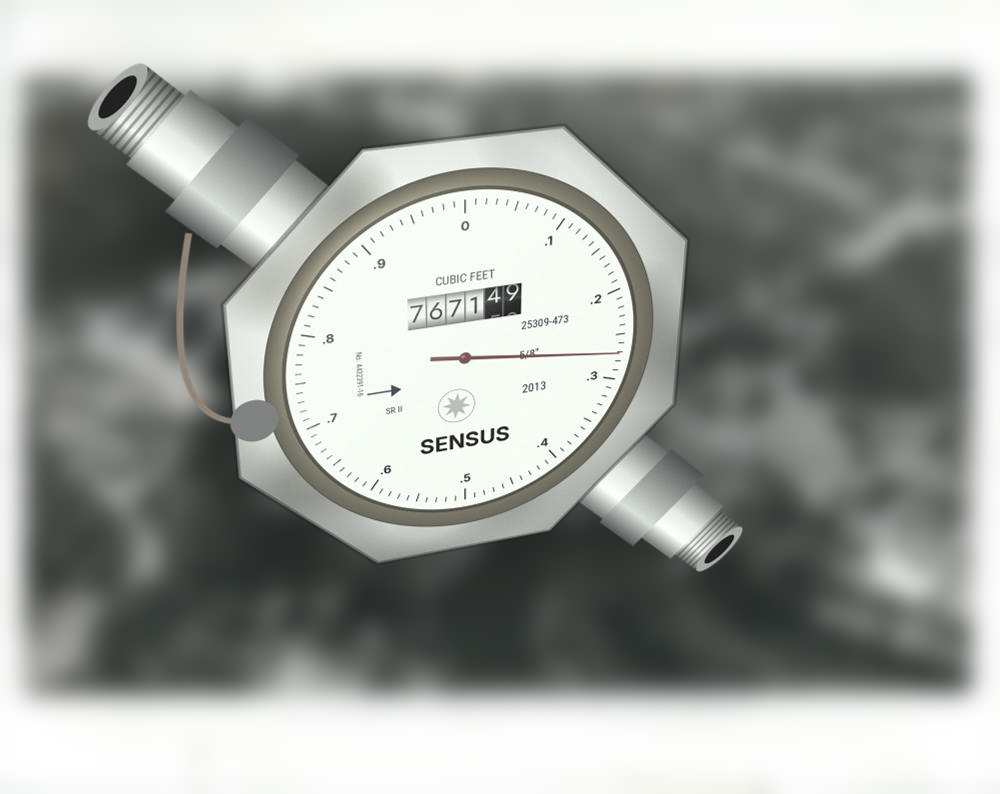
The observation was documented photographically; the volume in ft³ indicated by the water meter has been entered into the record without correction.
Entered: 767149.27 ft³
